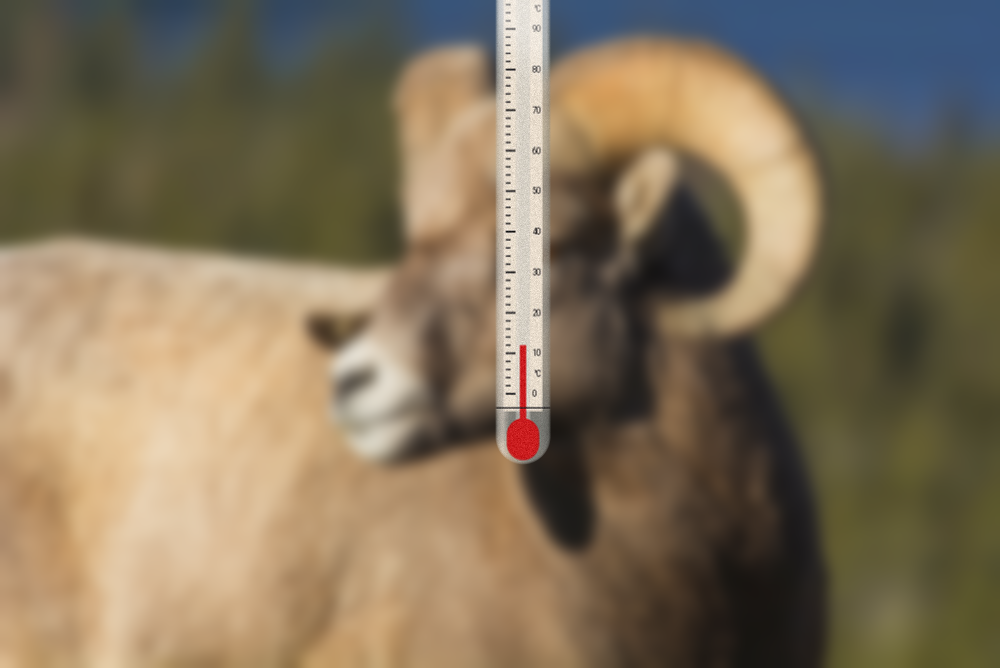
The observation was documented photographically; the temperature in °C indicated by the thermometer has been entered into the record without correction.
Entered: 12 °C
